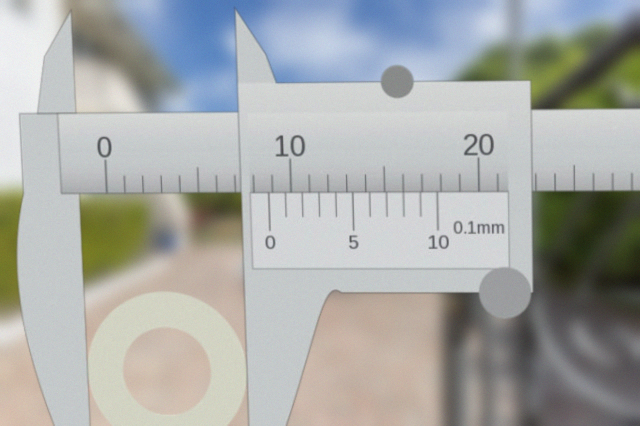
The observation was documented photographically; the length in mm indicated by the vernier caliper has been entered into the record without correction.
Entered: 8.8 mm
